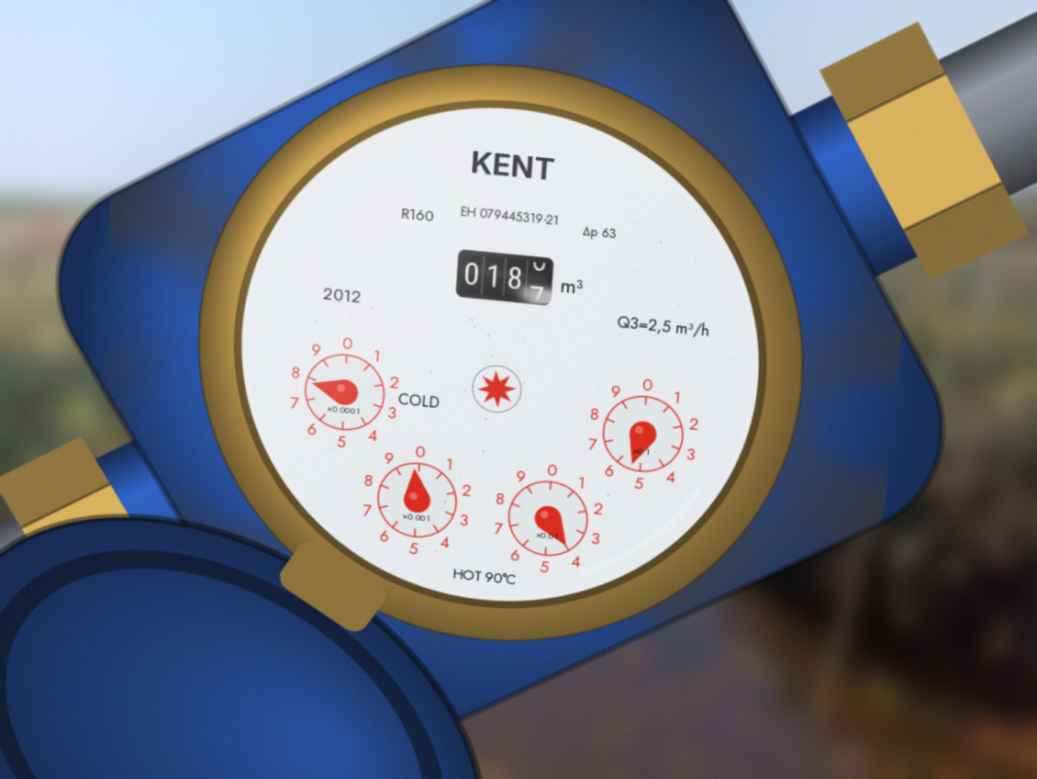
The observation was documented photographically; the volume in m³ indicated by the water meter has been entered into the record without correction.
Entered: 186.5397 m³
